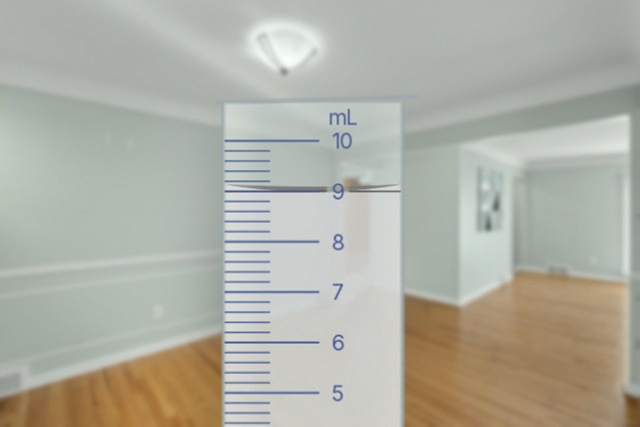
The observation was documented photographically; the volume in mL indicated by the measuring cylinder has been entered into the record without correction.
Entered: 9 mL
